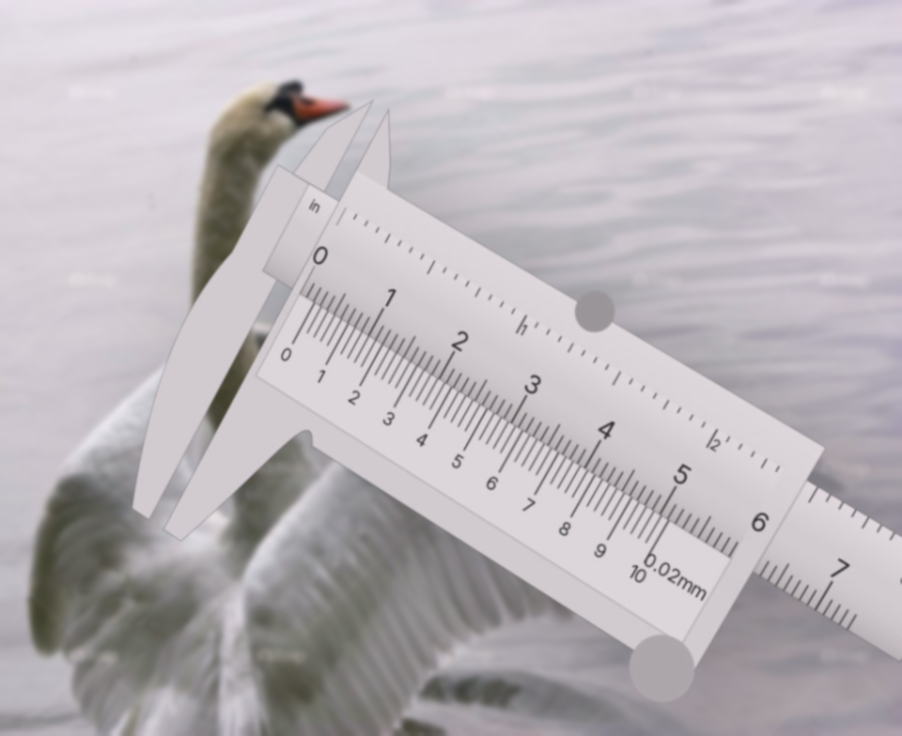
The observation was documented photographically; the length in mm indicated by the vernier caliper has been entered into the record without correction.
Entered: 2.2 mm
